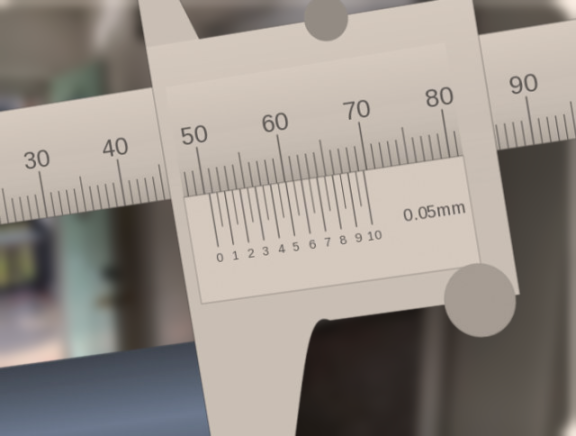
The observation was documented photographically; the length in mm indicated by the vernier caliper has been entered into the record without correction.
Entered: 50.6 mm
